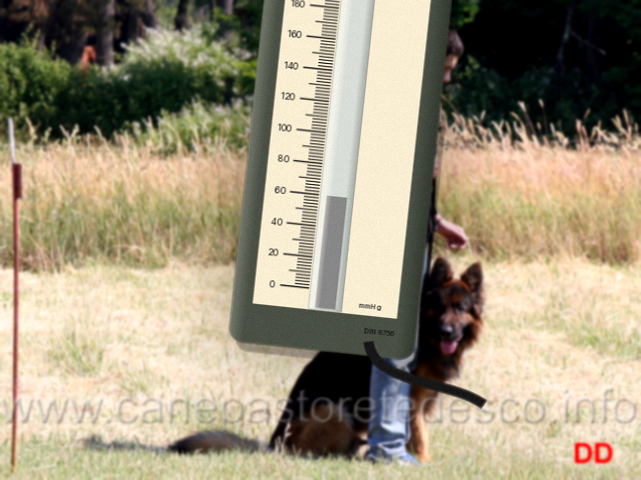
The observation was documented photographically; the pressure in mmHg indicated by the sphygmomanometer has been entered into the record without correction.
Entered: 60 mmHg
